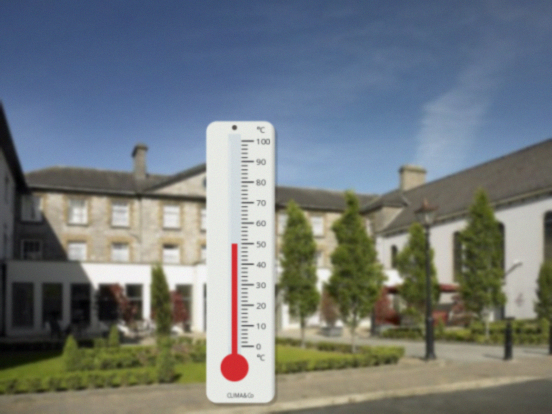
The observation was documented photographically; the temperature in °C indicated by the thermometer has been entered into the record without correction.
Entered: 50 °C
